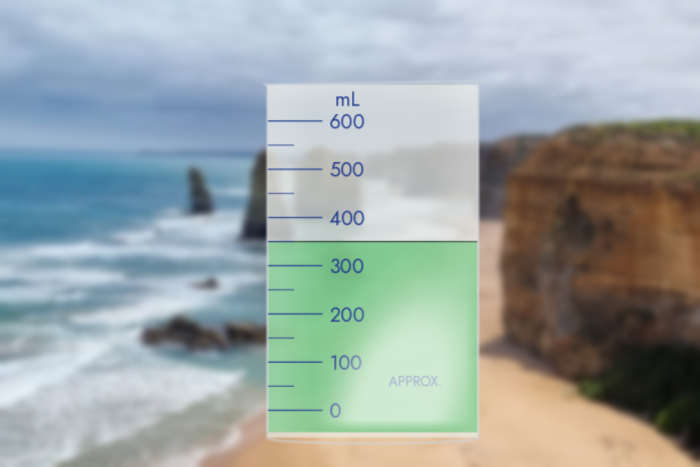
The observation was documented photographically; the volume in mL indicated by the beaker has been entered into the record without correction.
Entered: 350 mL
